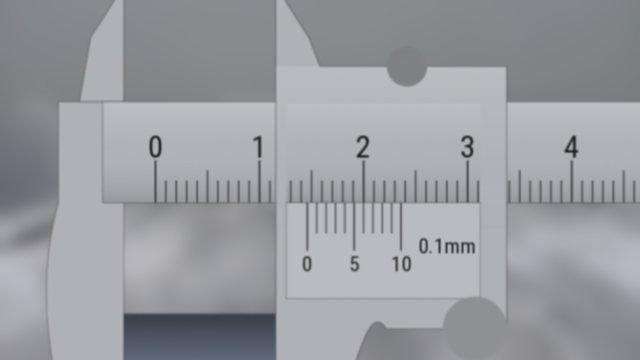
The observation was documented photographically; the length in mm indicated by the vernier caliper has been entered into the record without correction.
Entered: 14.6 mm
